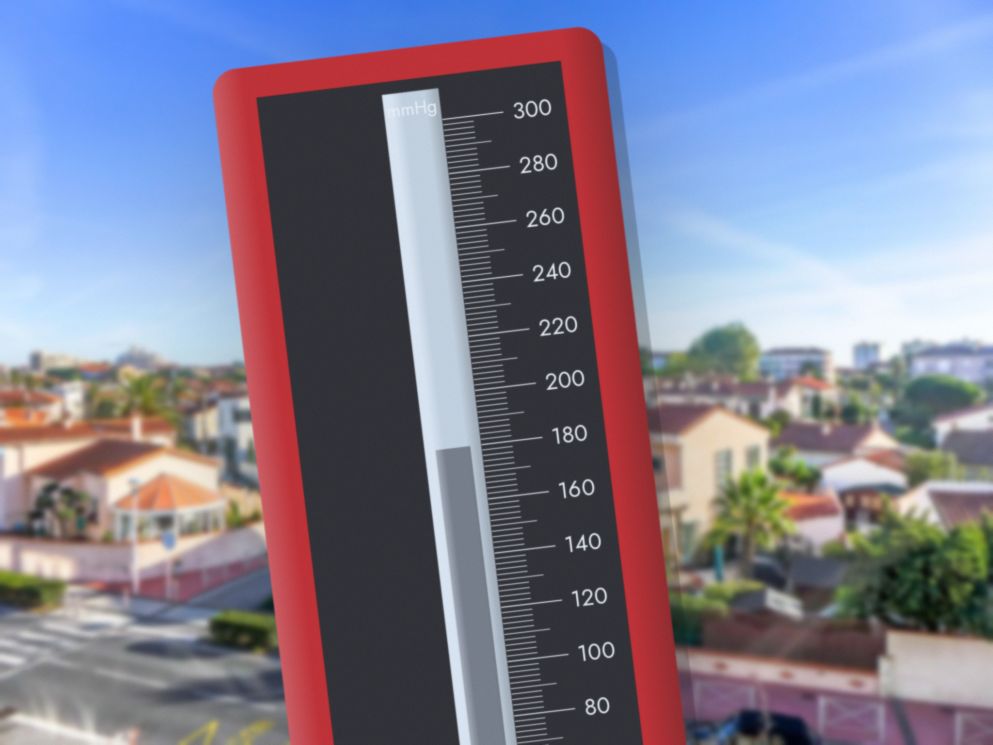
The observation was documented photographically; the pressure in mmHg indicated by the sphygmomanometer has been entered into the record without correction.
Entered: 180 mmHg
